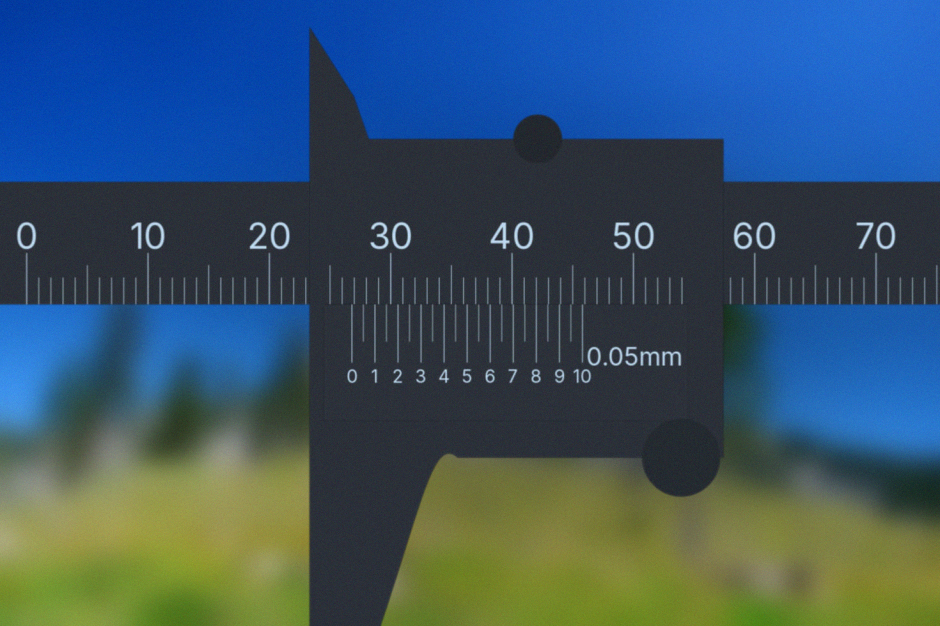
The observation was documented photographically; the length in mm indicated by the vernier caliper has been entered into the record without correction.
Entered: 26.8 mm
